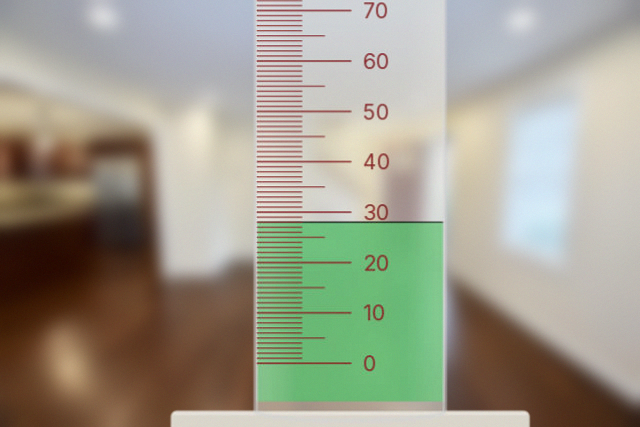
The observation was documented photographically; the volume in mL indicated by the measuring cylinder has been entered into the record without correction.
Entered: 28 mL
